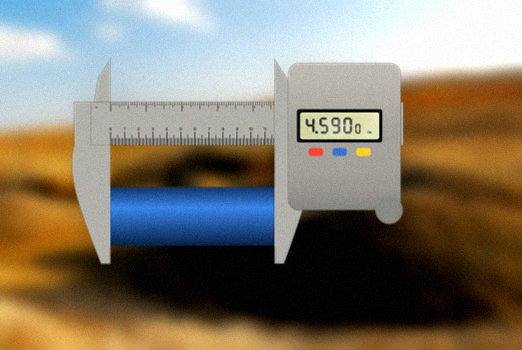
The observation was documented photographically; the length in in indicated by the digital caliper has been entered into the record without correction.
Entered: 4.5900 in
